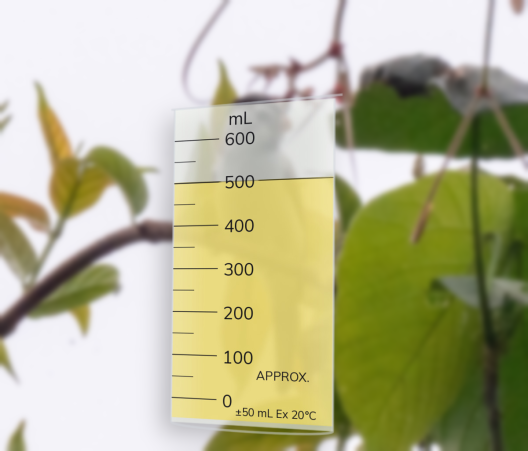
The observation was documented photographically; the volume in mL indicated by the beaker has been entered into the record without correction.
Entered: 500 mL
